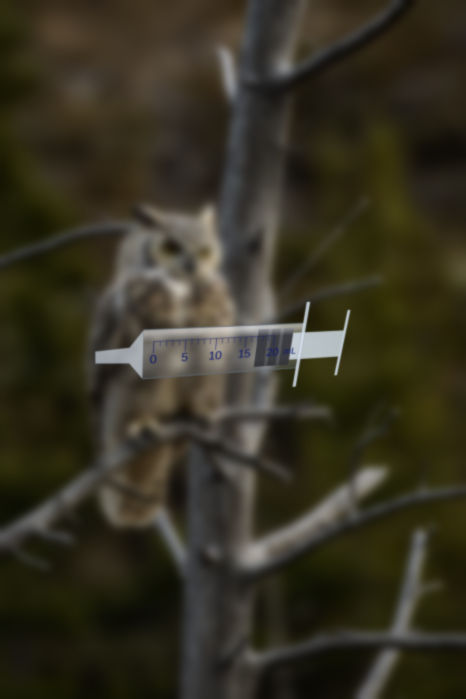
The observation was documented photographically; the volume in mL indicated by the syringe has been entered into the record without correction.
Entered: 17 mL
